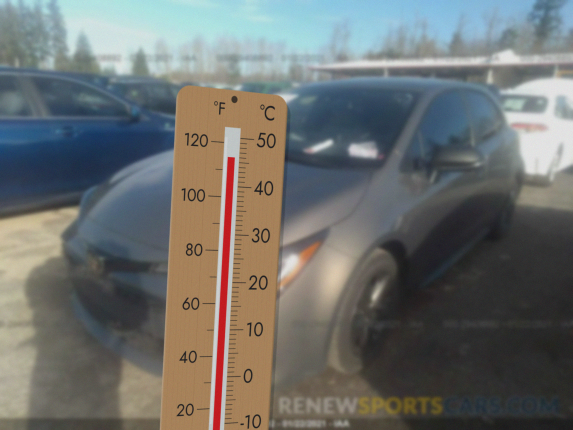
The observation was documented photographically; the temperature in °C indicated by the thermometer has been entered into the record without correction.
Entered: 46 °C
